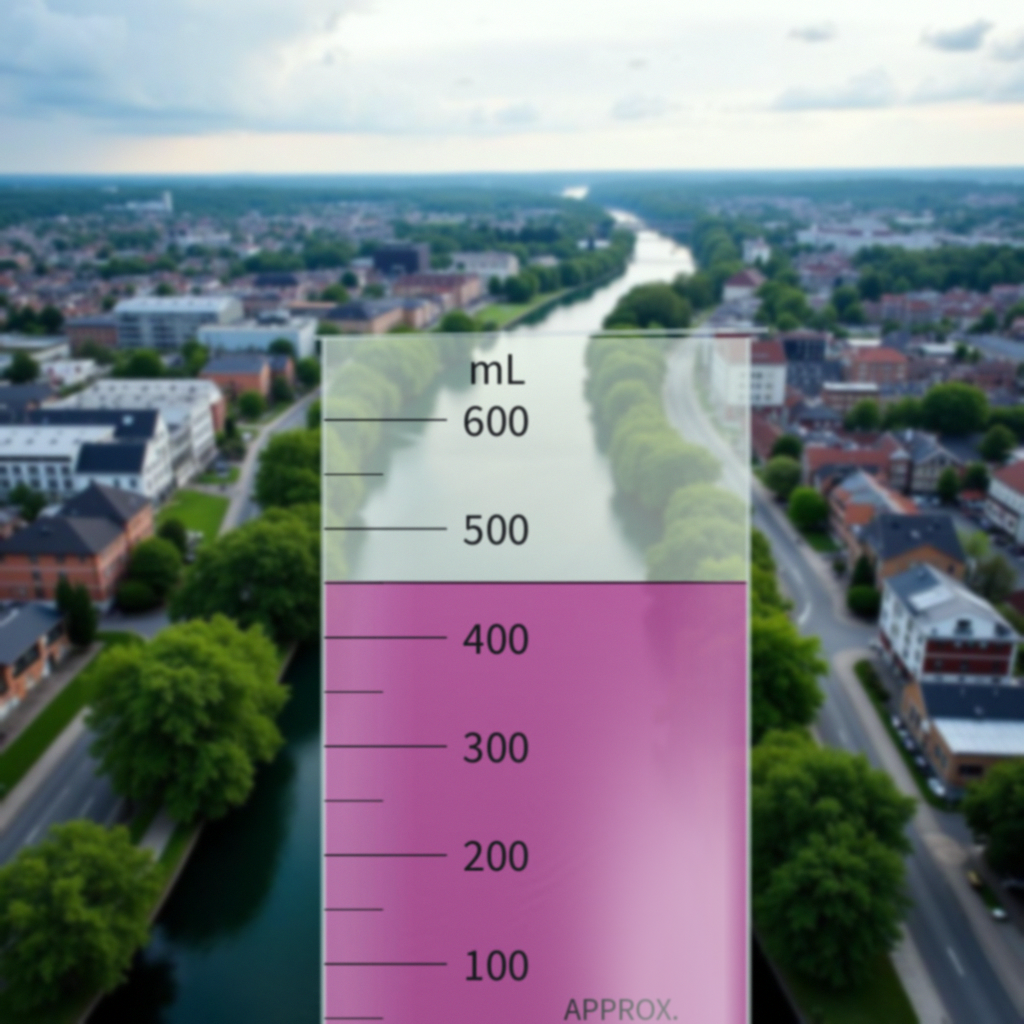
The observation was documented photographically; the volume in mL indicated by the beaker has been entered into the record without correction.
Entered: 450 mL
